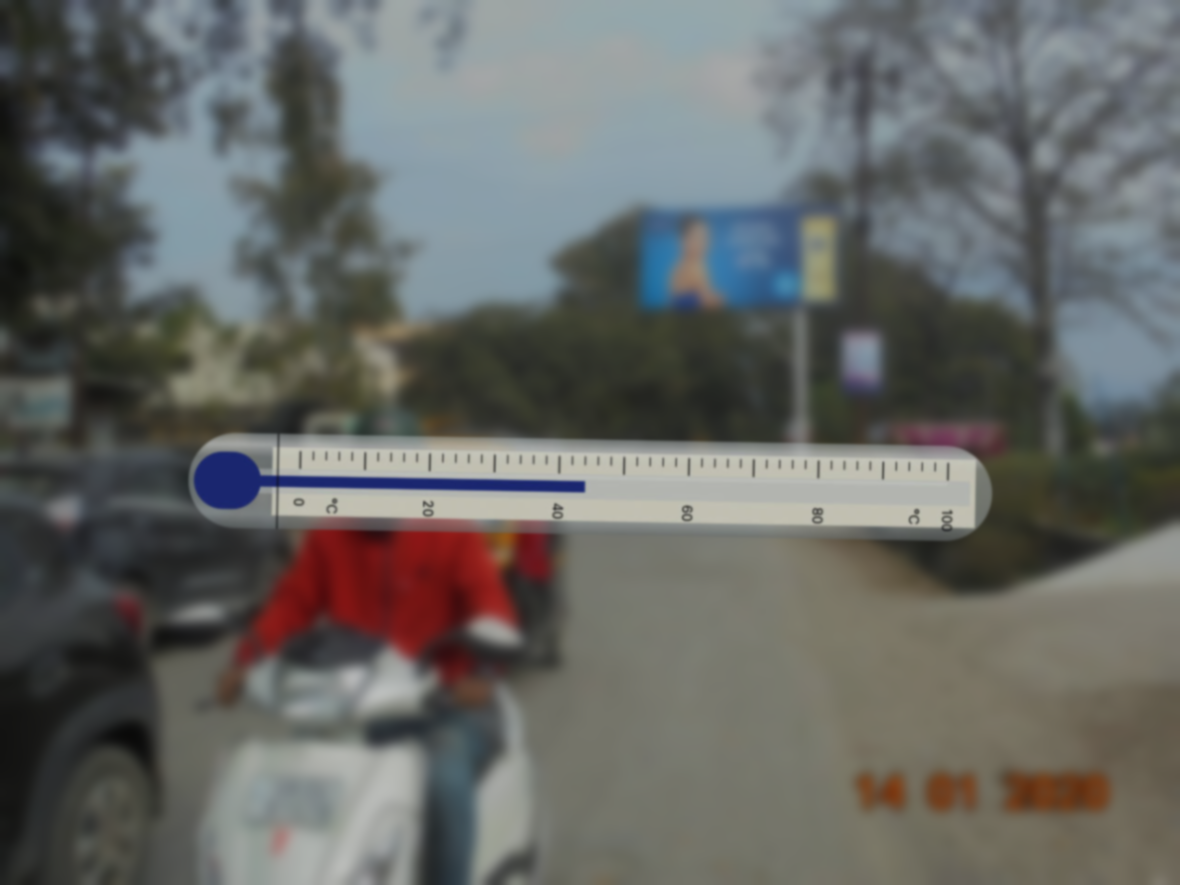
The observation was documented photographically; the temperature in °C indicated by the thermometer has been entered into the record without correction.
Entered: 44 °C
